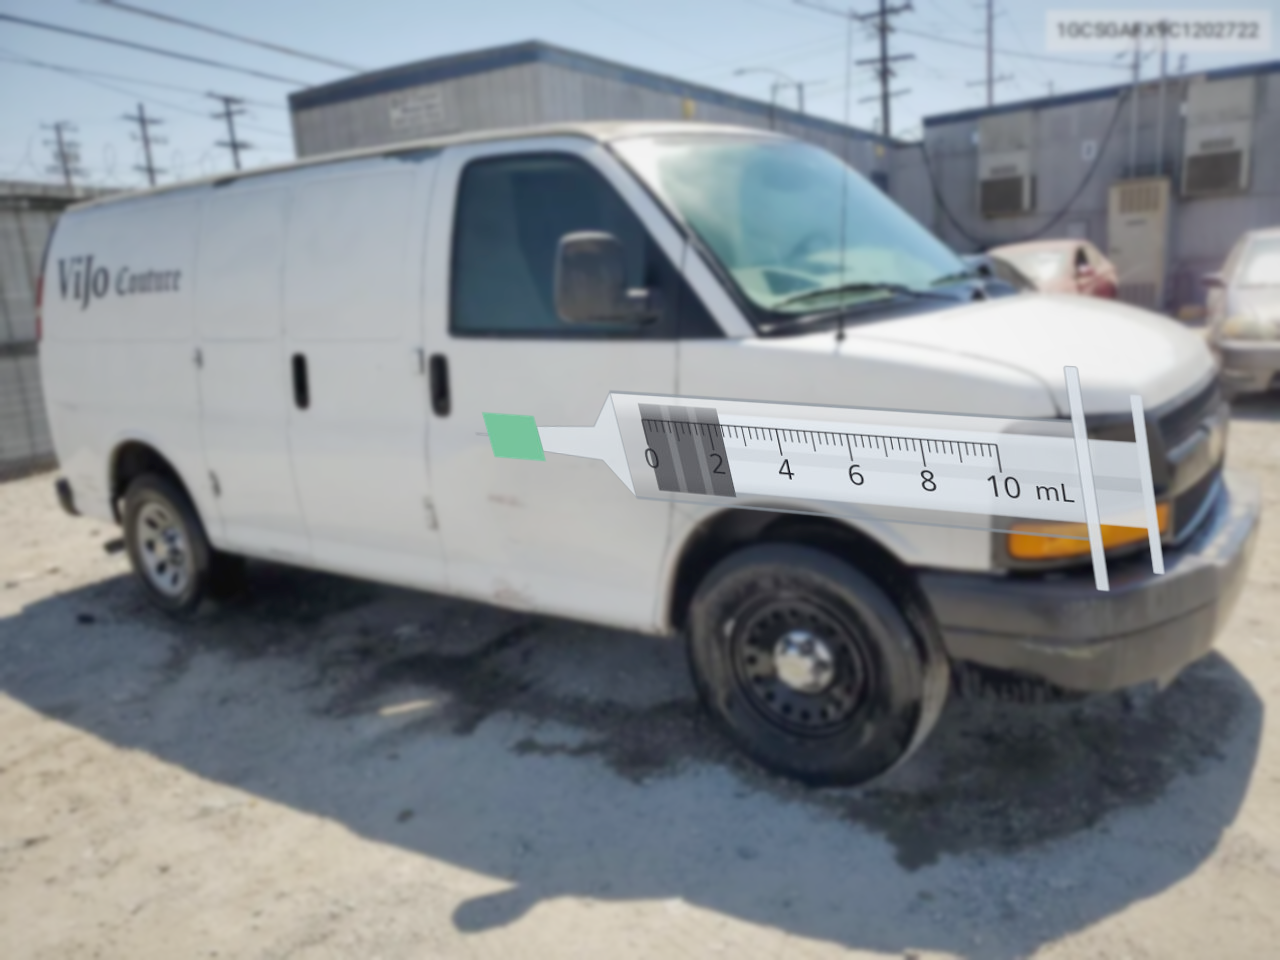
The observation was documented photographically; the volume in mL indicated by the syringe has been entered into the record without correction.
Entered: 0 mL
